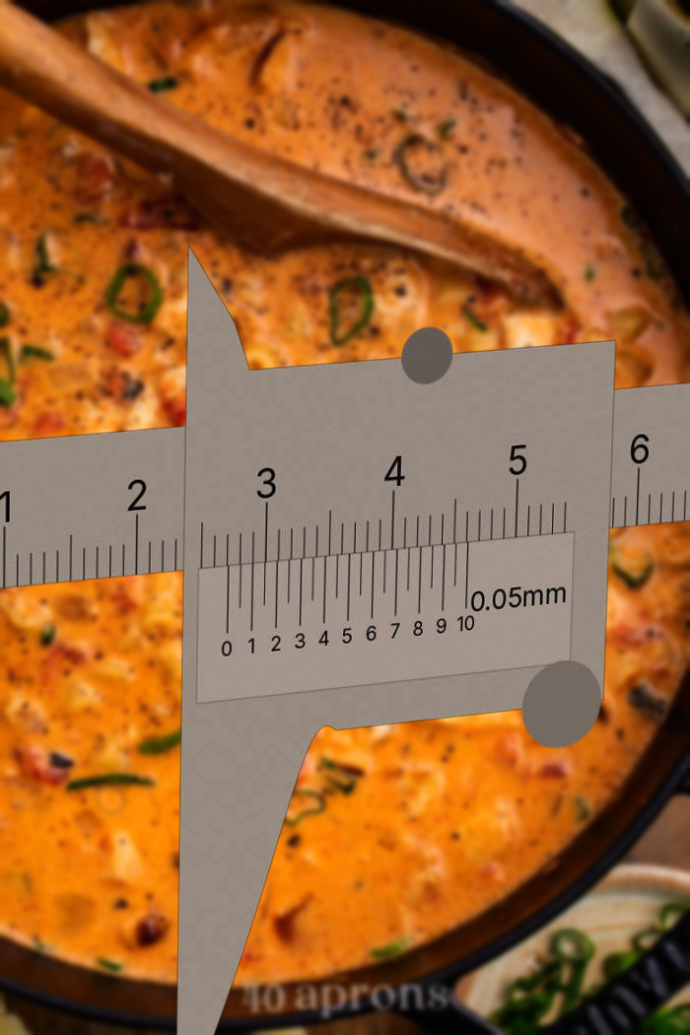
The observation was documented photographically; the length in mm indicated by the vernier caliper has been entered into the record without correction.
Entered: 27.1 mm
